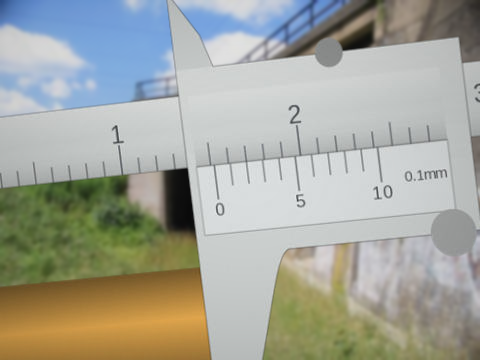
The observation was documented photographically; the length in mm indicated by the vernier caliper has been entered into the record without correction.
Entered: 15.2 mm
